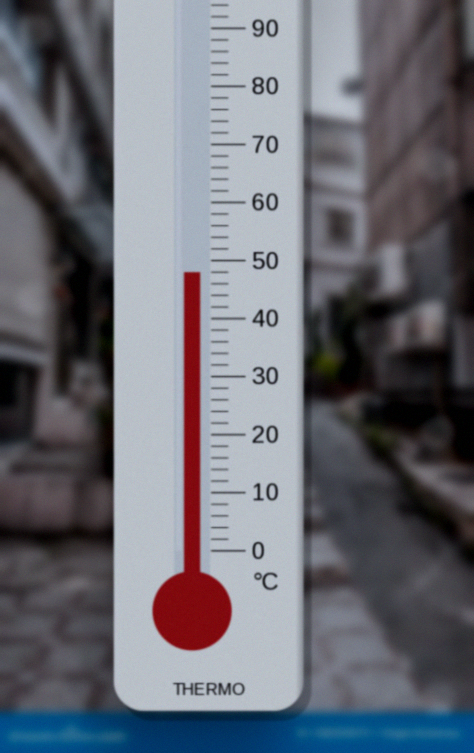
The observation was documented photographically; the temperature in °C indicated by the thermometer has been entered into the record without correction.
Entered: 48 °C
